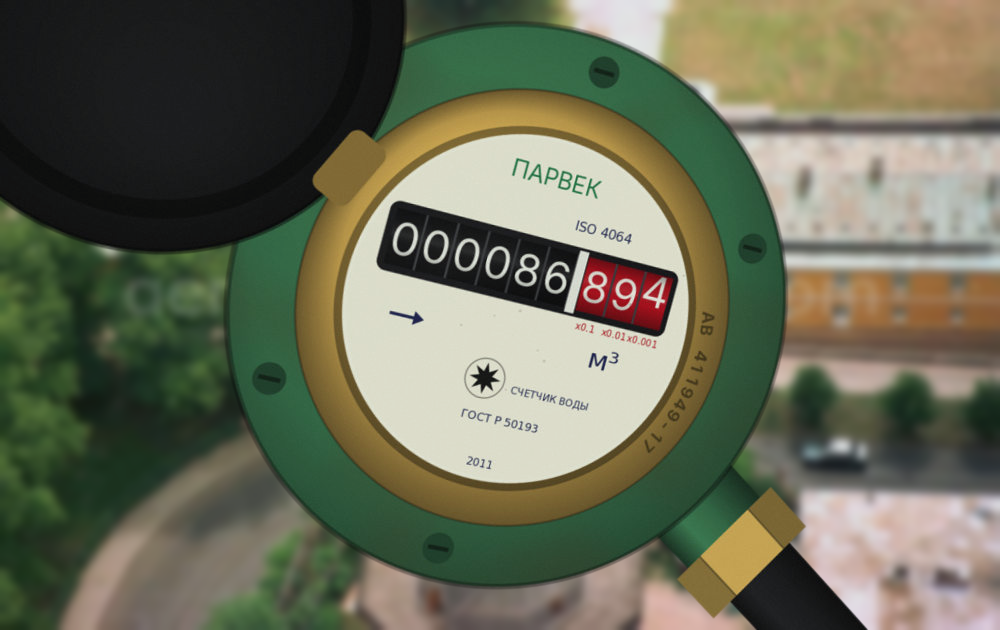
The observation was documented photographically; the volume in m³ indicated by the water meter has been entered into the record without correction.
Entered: 86.894 m³
